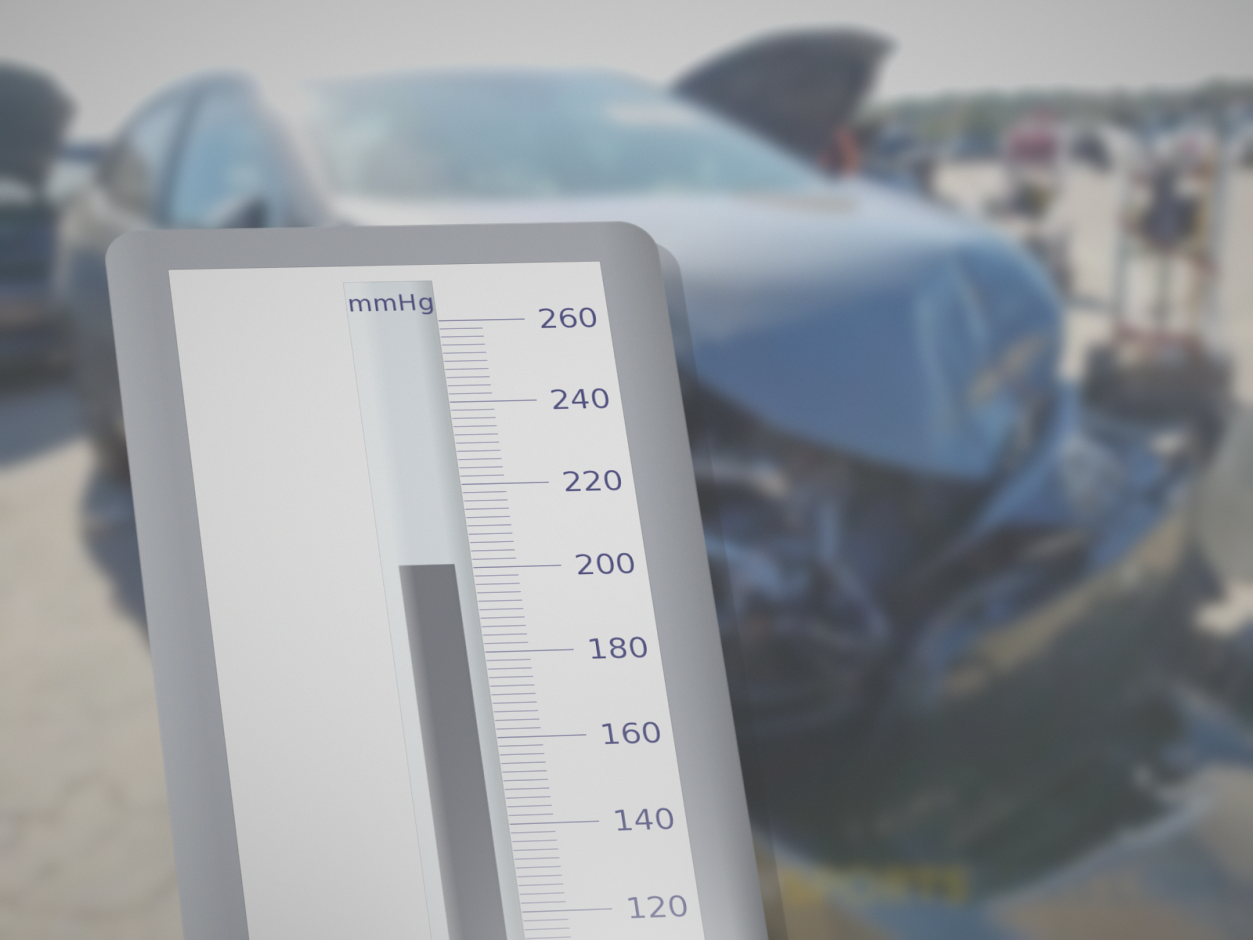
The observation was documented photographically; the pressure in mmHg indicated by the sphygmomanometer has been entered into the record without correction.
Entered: 201 mmHg
